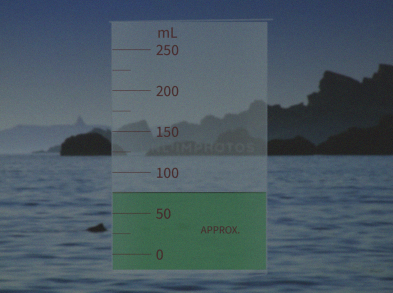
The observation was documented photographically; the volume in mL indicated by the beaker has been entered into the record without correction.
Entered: 75 mL
